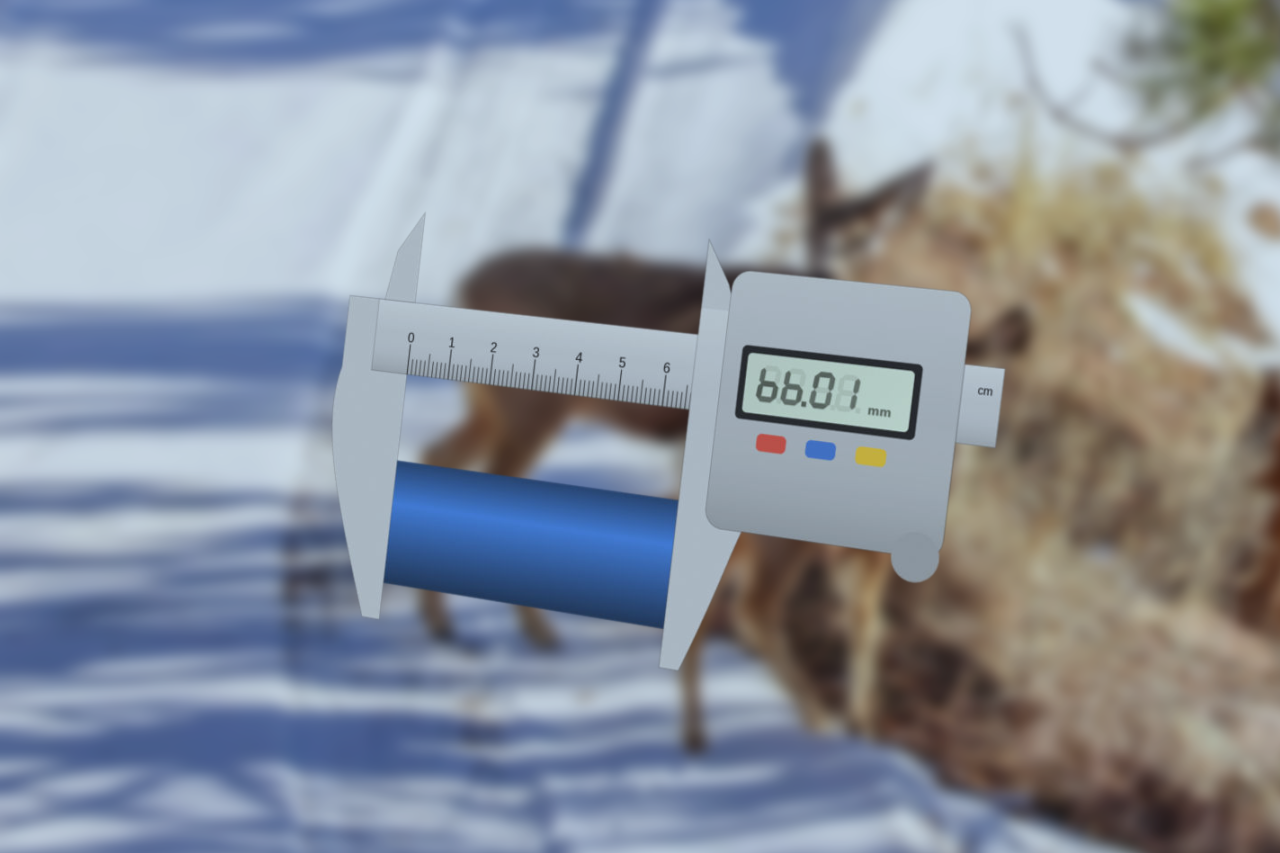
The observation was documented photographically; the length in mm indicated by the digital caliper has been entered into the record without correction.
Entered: 66.01 mm
